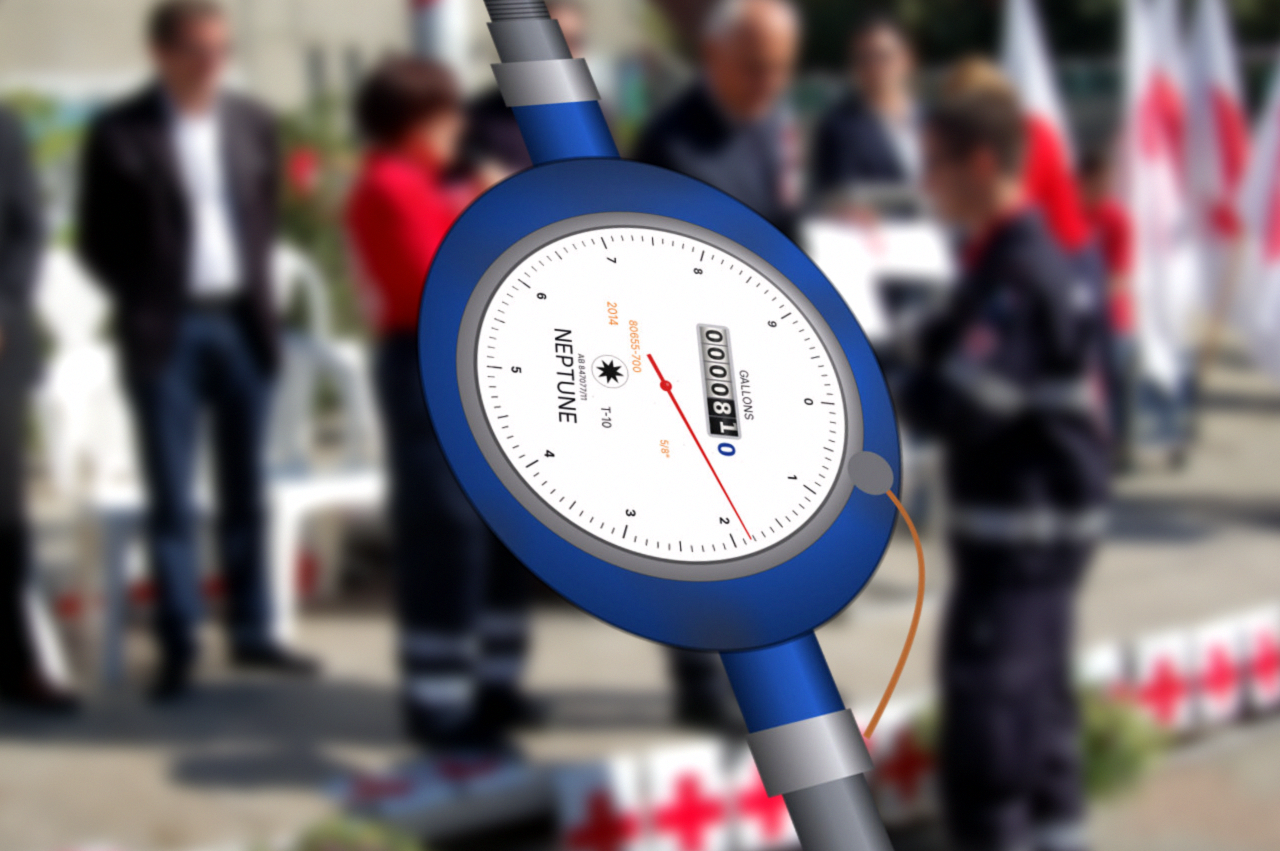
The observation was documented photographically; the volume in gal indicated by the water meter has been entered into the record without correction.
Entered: 811.8 gal
